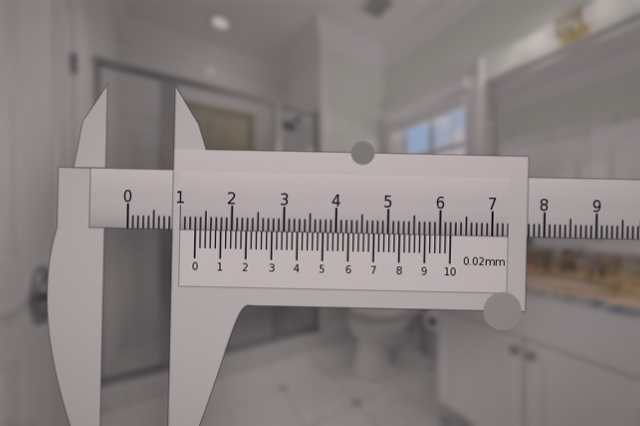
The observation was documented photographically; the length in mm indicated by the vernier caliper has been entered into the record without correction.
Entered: 13.0 mm
